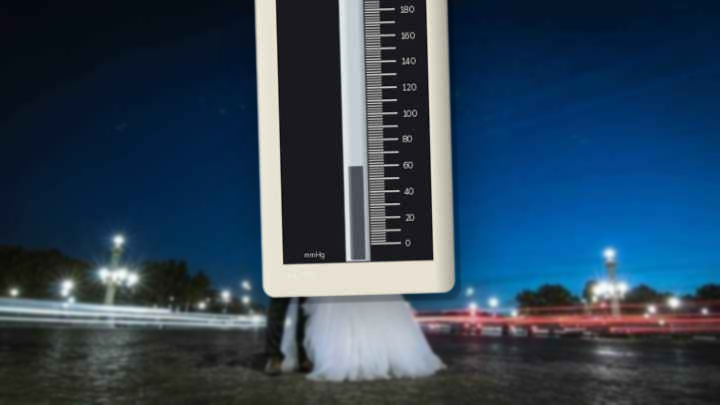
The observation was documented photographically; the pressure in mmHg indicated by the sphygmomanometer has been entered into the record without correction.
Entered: 60 mmHg
